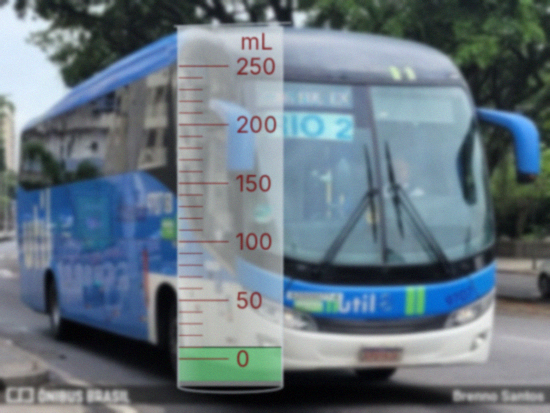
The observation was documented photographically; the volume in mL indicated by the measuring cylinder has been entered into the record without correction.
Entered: 10 mL
